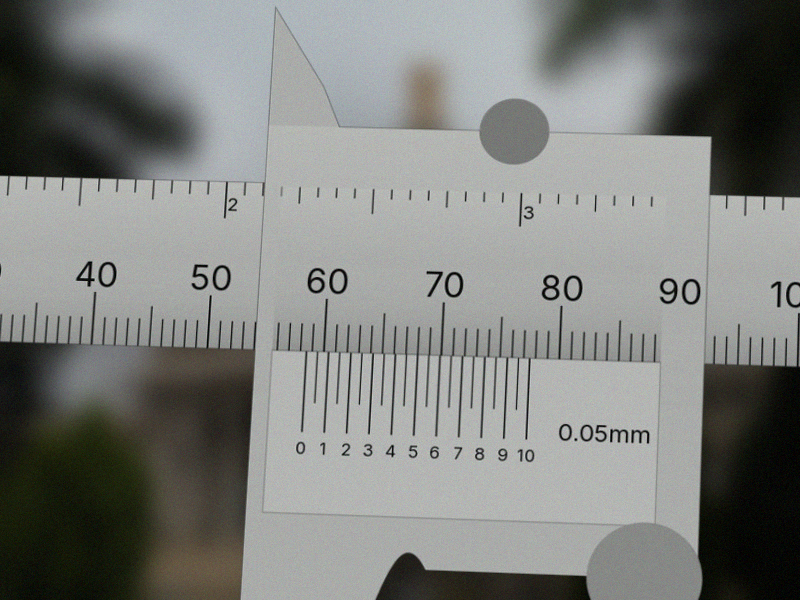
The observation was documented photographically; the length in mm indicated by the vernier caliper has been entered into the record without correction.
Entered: 58.5 mm
